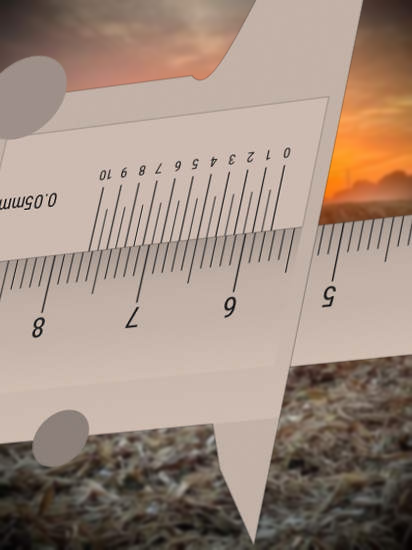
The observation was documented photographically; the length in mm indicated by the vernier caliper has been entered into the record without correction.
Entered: 57.4 mm
